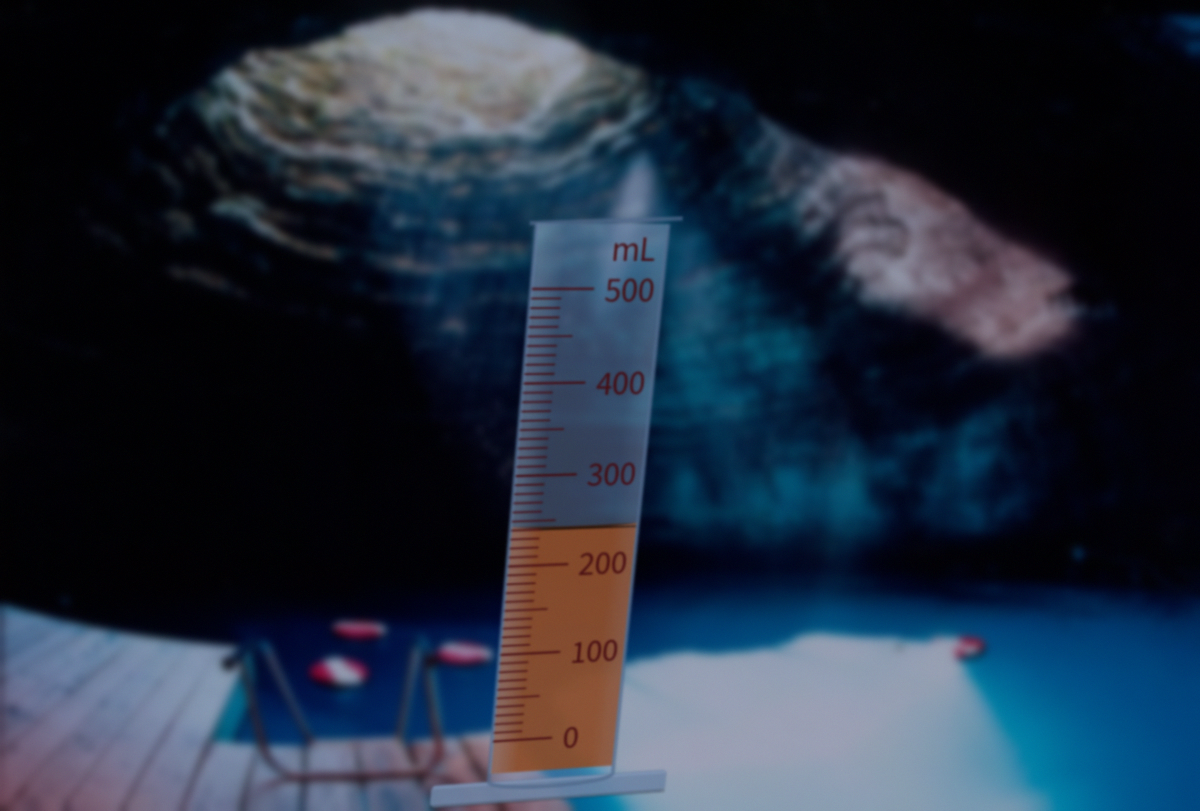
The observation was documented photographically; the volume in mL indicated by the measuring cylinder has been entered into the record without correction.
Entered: 240 mL
